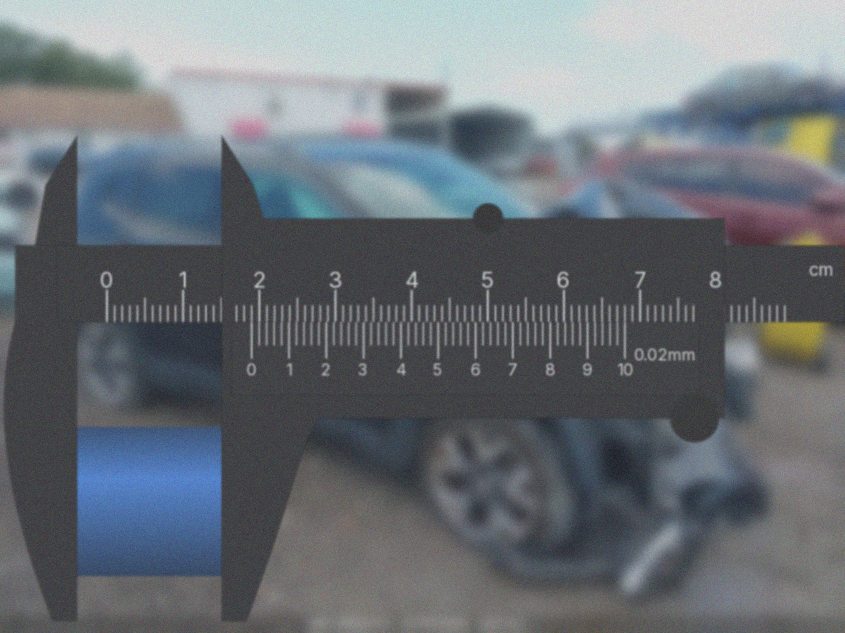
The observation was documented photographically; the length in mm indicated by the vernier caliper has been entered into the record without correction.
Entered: 19.0 mm
